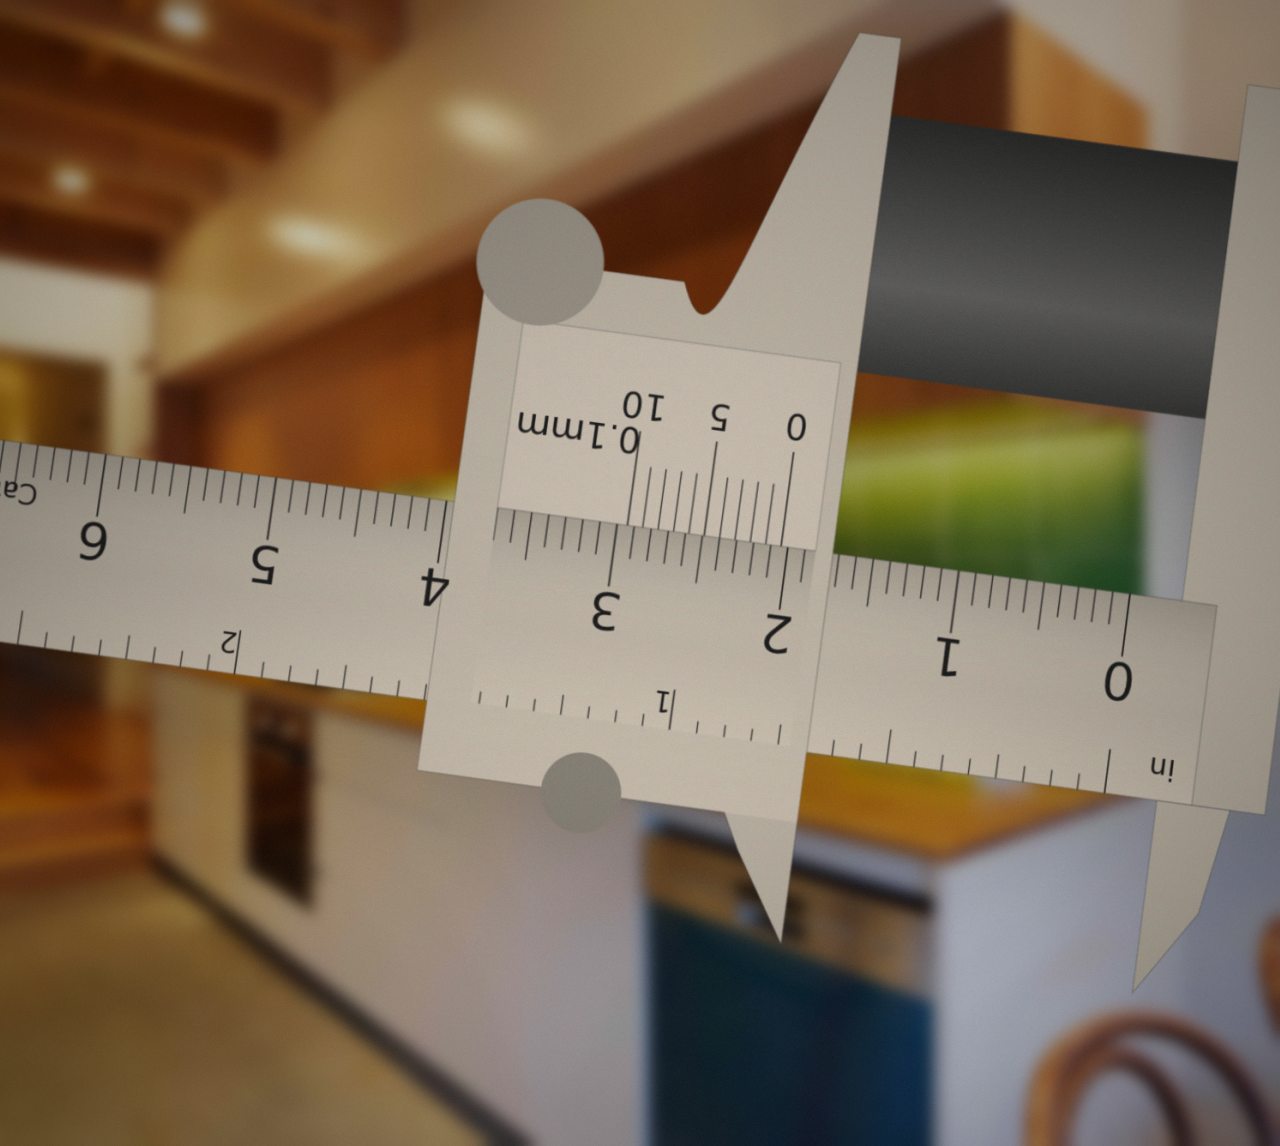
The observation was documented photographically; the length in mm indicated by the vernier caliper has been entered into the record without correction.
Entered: 20.4 mm
